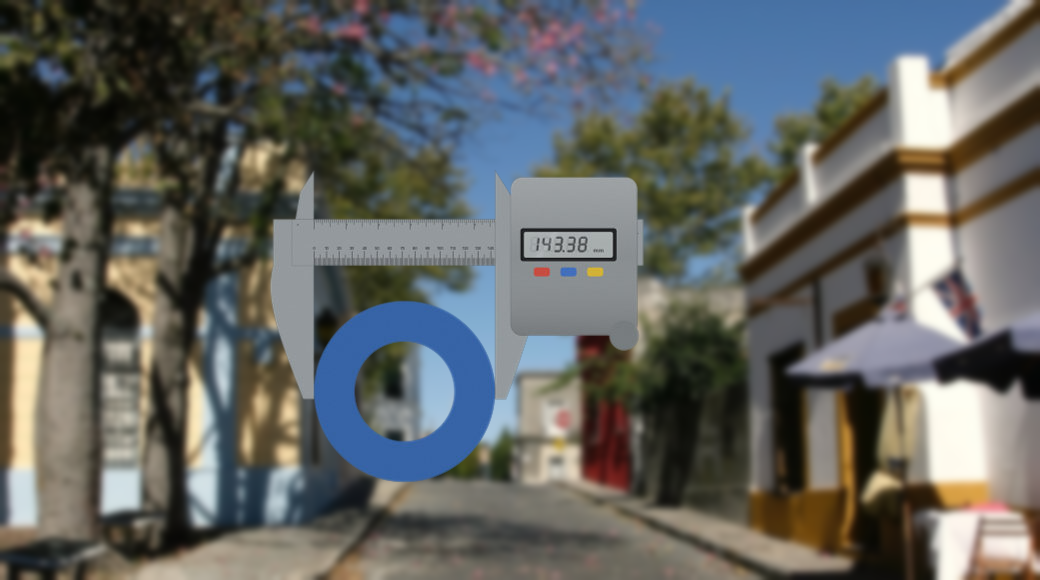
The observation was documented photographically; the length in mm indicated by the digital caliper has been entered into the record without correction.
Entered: 143.38 mm
